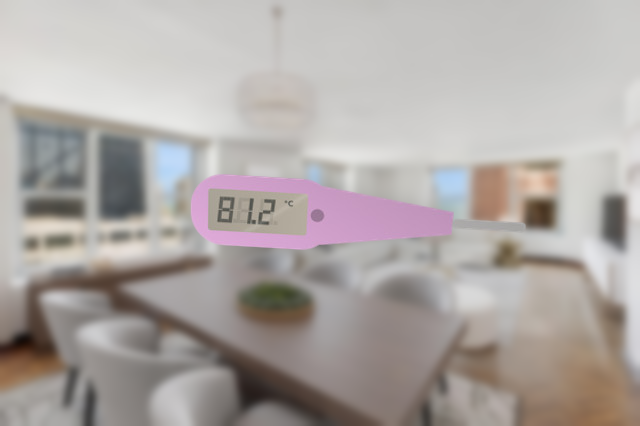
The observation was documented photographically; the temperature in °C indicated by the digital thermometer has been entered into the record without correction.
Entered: 81.2 °C
